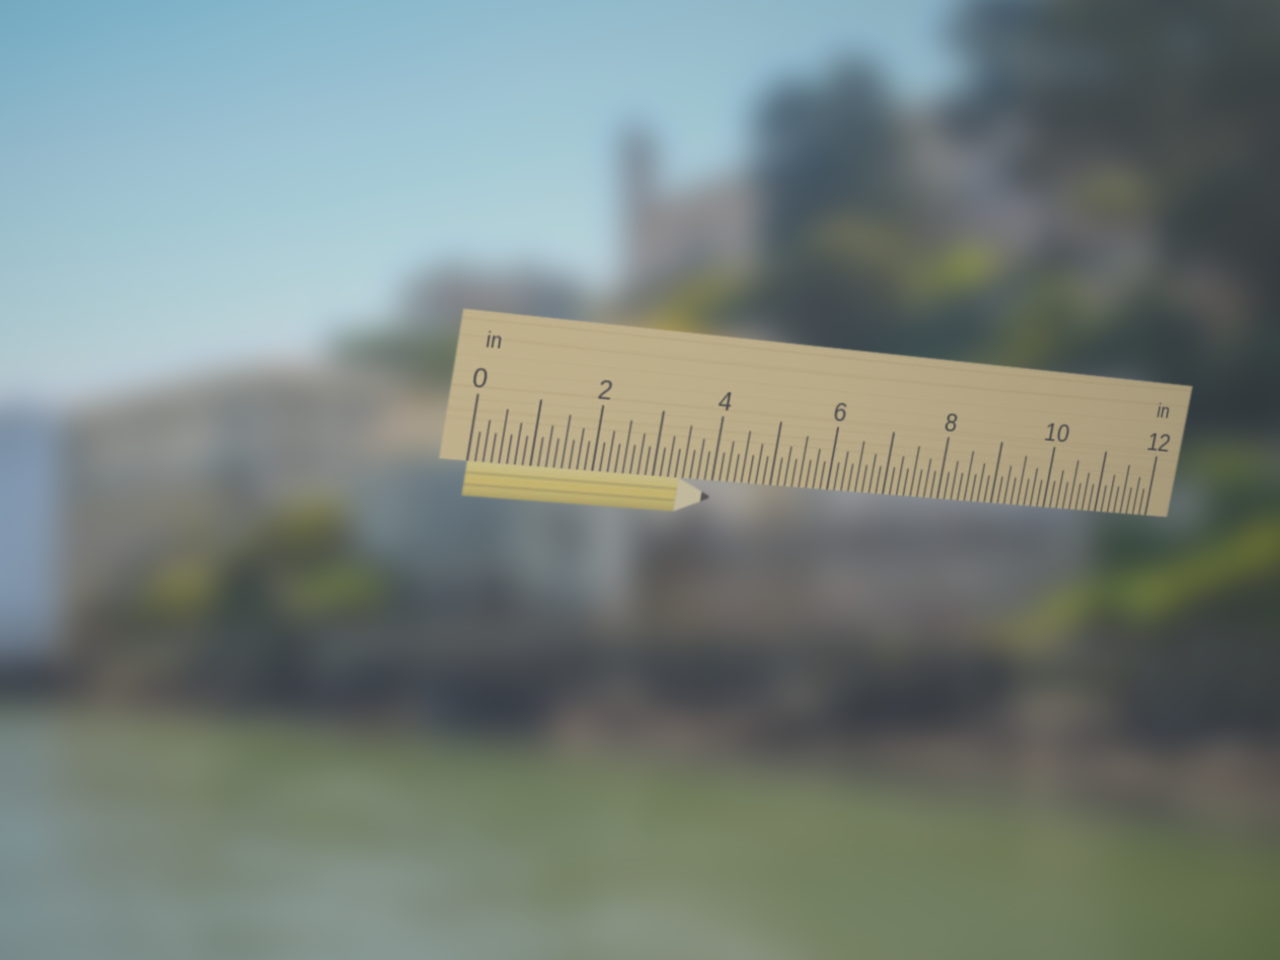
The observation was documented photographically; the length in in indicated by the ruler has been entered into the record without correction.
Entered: 4 in
